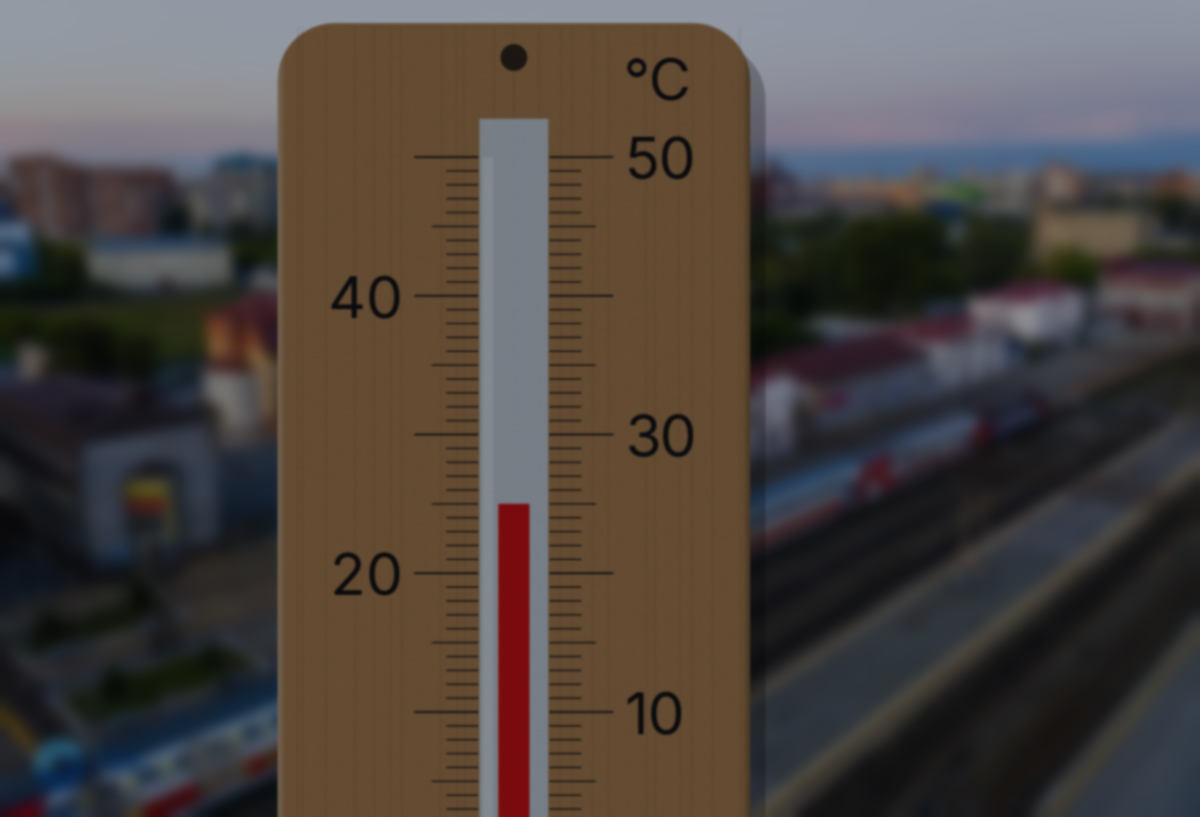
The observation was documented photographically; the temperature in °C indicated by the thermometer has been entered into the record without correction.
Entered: 25 °C
